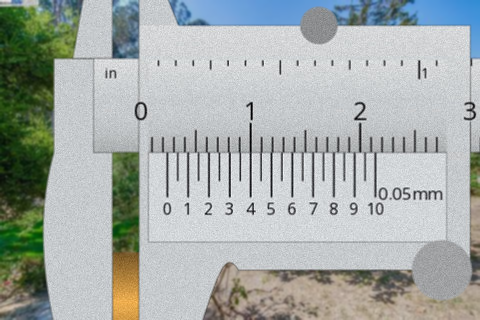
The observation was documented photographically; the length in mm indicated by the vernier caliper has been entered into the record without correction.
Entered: 2.4 mm
